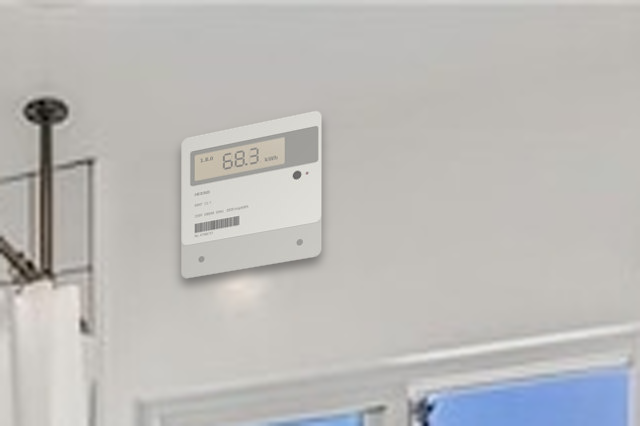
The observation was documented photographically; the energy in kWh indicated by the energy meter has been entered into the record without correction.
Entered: 68.3 kWh
